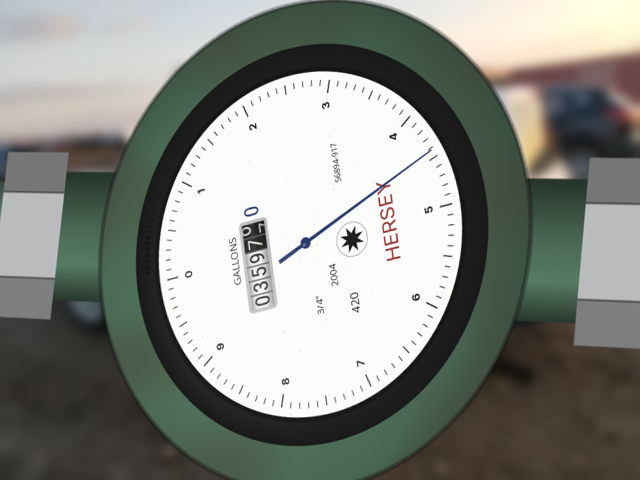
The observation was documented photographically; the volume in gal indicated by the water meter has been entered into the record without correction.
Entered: 359764.4 gal
